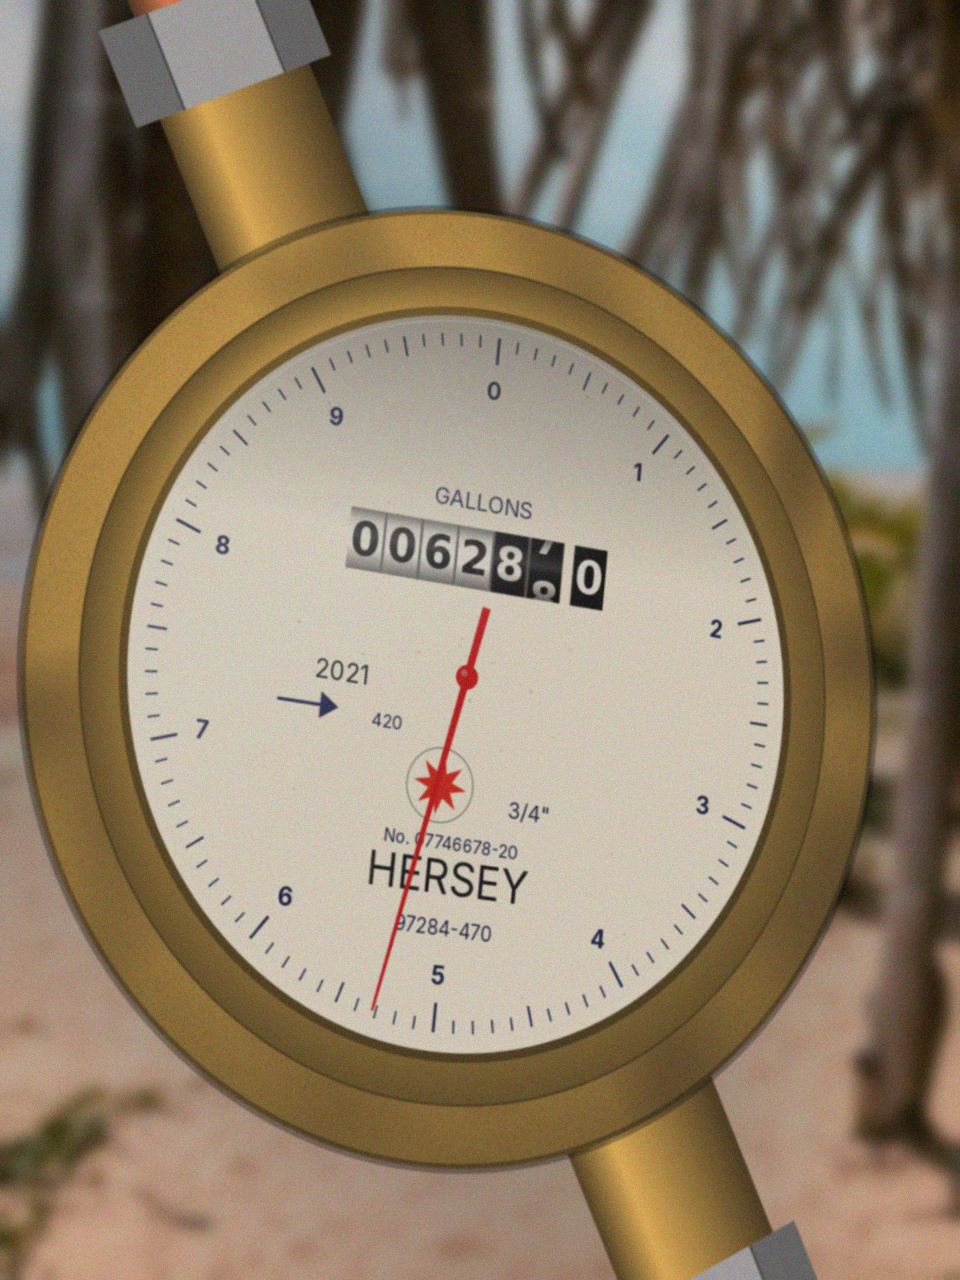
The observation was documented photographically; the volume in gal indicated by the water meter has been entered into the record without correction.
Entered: 62875.3 gal
